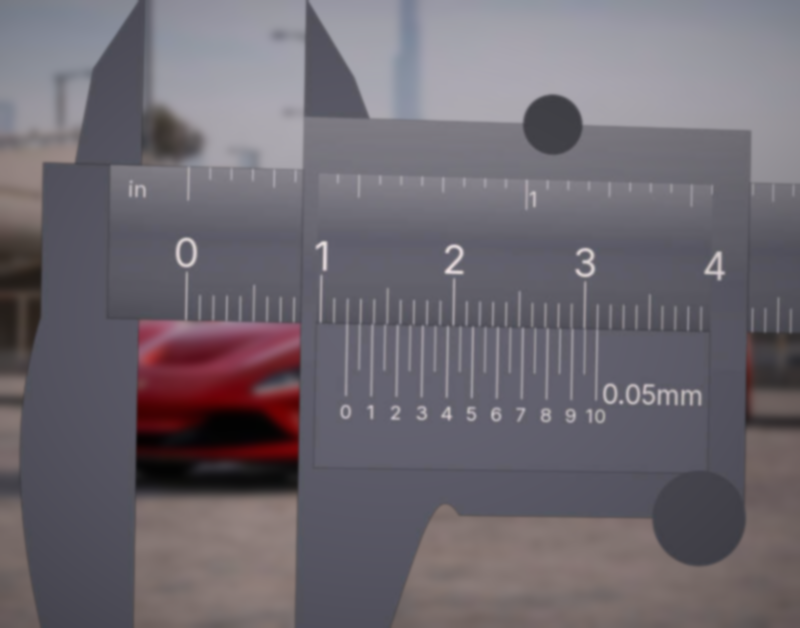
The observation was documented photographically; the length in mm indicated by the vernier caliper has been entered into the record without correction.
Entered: 12.0 mm
